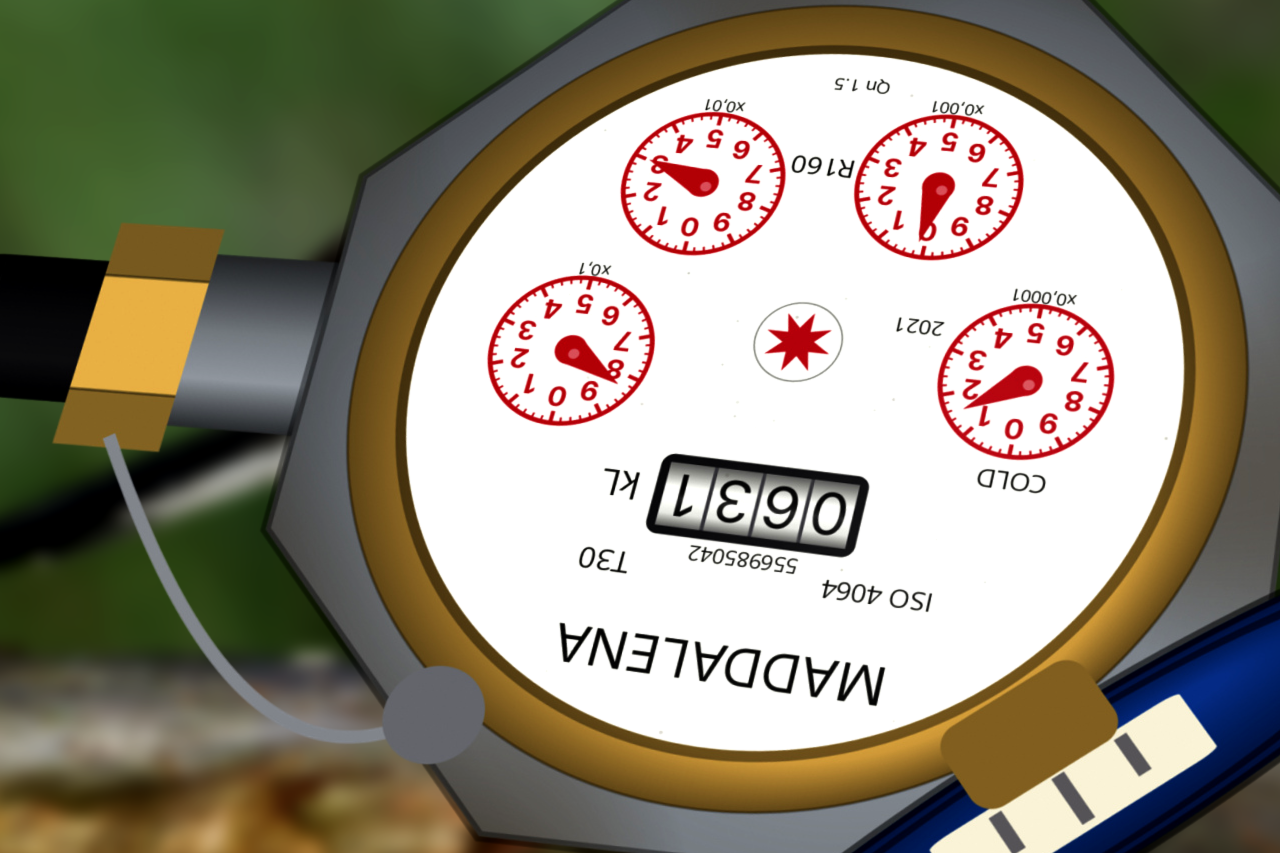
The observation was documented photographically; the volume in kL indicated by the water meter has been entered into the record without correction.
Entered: 631.8301 kL
